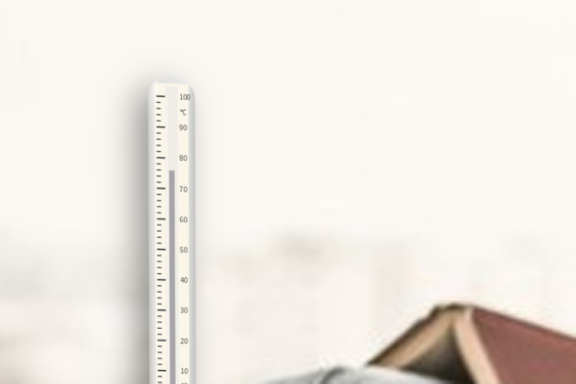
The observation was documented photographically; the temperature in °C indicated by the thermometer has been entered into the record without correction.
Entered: 76 °C
